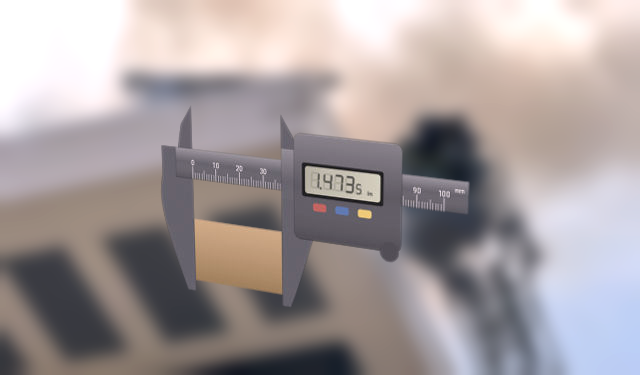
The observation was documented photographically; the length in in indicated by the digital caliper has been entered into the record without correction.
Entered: 1.4735 in
